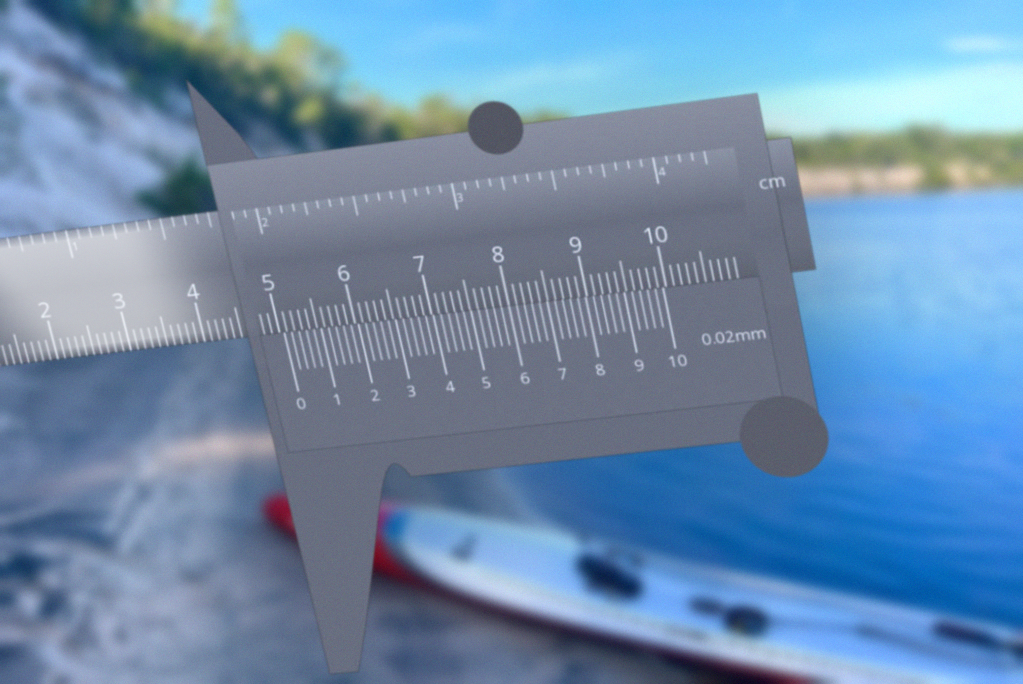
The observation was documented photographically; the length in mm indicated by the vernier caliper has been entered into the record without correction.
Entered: 50.6 mm
